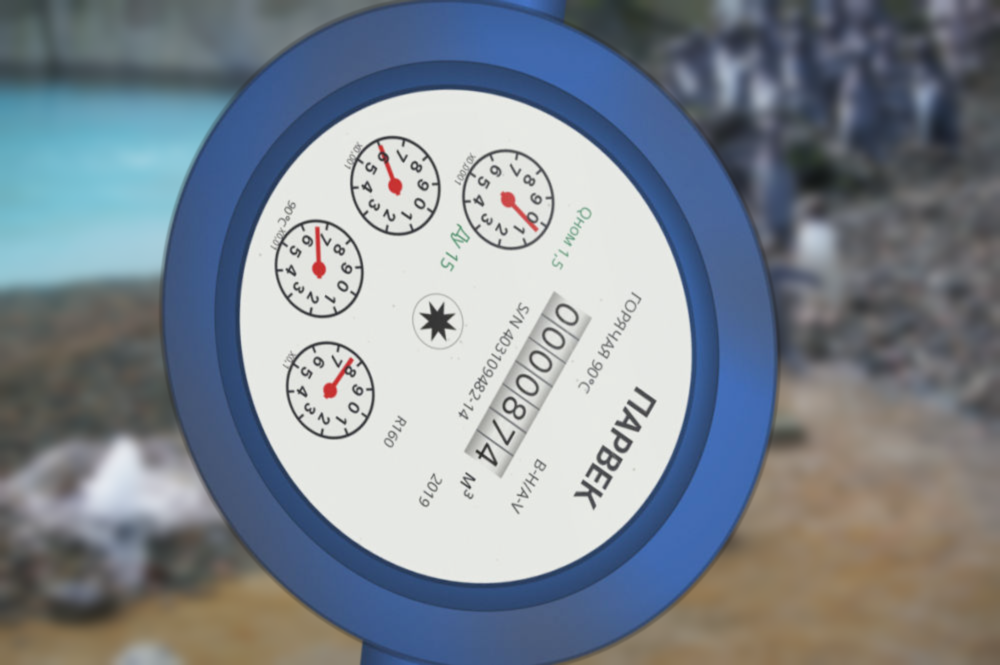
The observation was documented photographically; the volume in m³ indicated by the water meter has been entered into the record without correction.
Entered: 874.7660 m³
